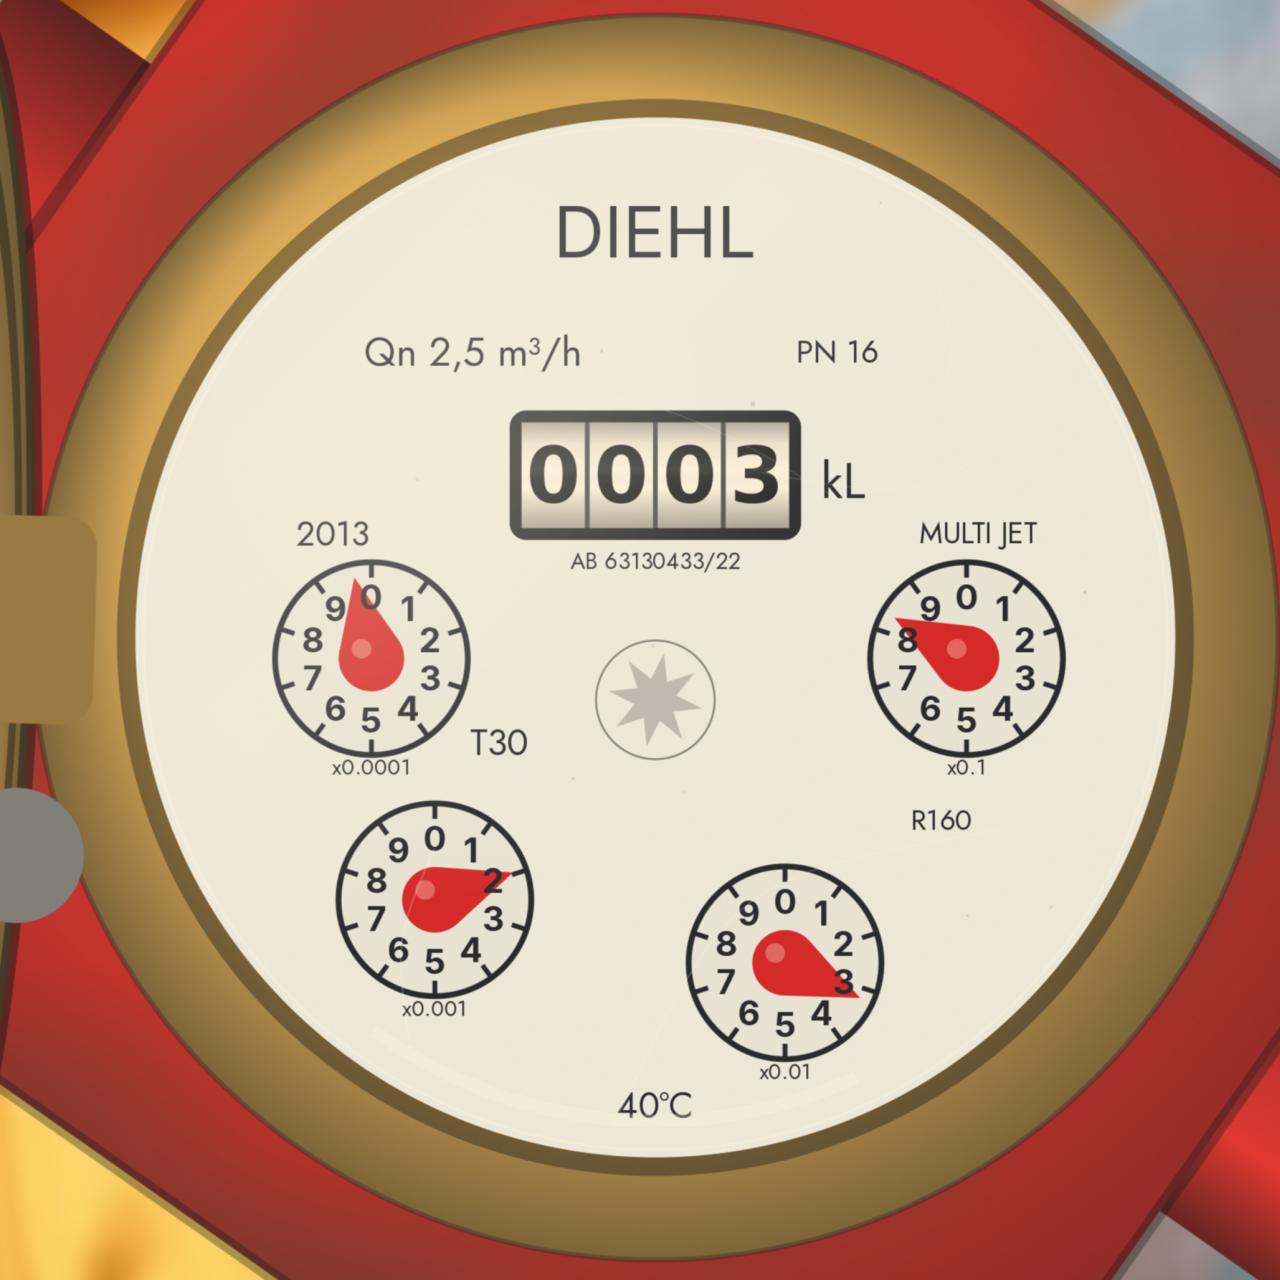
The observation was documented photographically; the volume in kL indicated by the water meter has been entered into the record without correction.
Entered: 3.8319 kL
